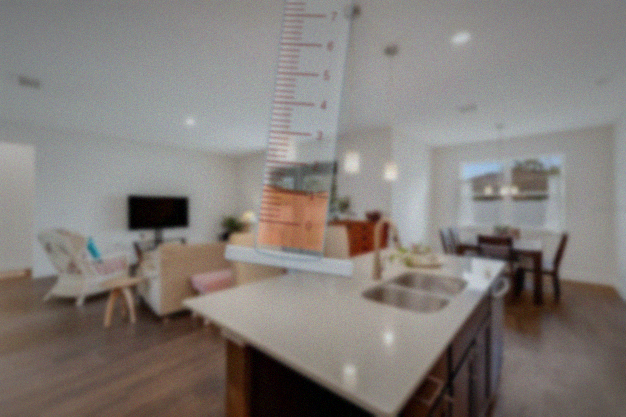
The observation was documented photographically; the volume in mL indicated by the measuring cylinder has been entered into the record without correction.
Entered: 1 mL
